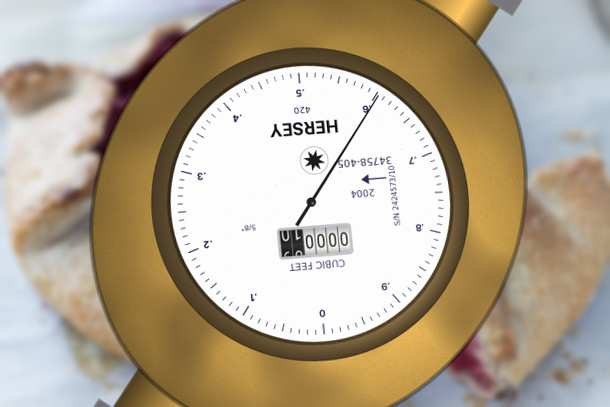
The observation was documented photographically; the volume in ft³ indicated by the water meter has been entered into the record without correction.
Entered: 9.60 ft³
